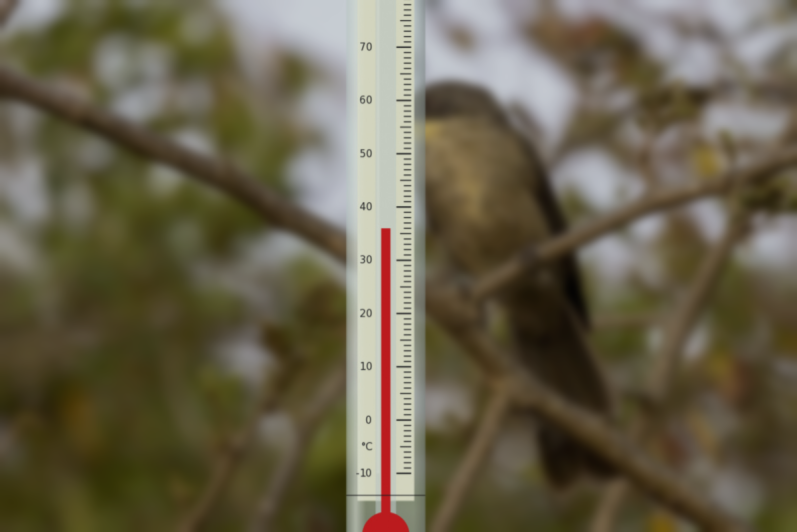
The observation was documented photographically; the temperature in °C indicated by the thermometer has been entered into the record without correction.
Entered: 36 °C
